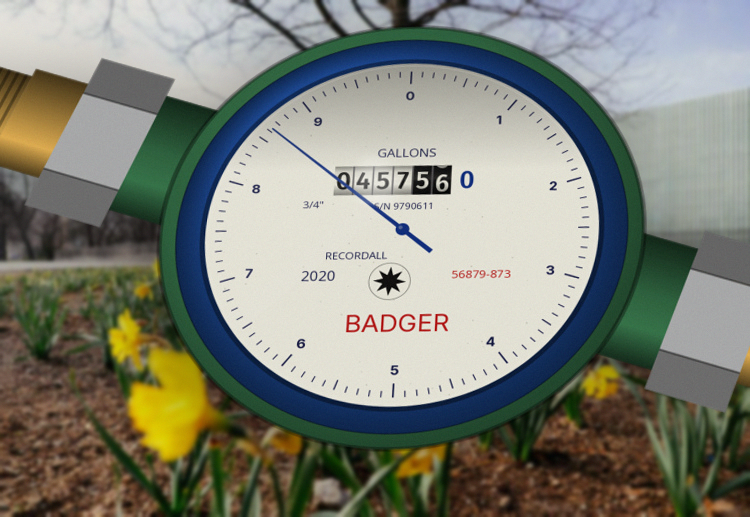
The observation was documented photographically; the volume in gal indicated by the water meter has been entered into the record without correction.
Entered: 457558.6 gal
